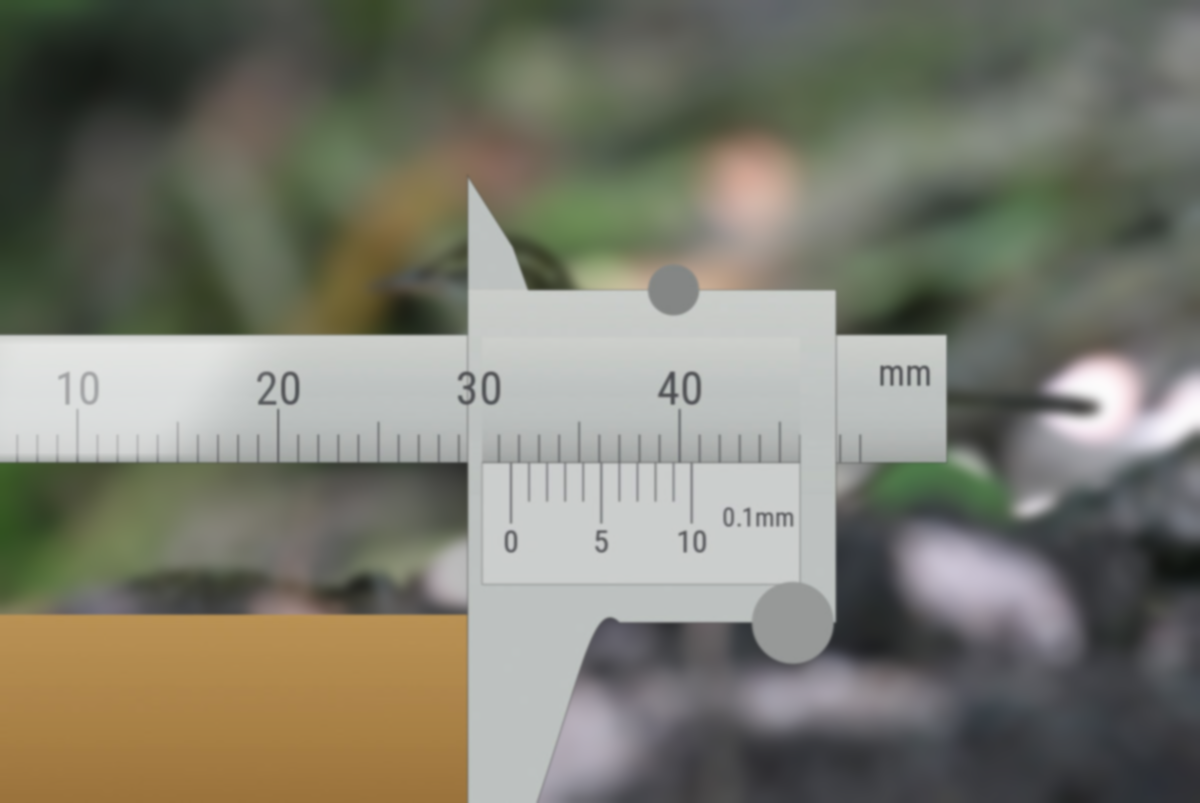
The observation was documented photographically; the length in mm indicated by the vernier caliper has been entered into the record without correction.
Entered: 31.6 mm
